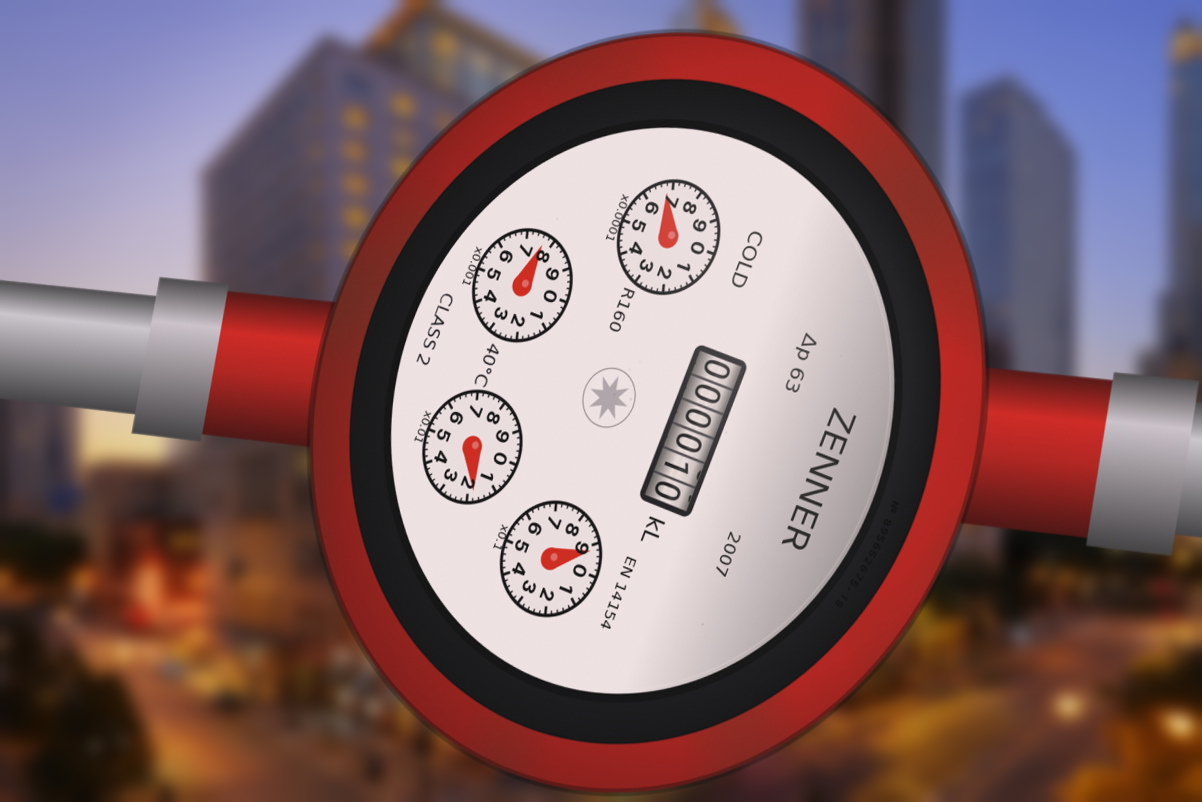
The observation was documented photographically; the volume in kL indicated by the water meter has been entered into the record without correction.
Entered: 9.9176 kL
